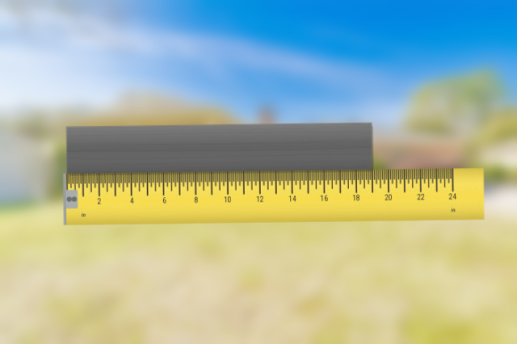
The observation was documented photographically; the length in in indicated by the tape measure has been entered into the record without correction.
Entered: 19 in
